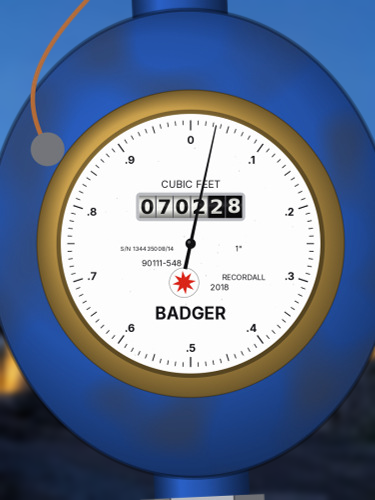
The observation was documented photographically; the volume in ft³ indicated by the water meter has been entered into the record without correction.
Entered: 70228.03 ft³
